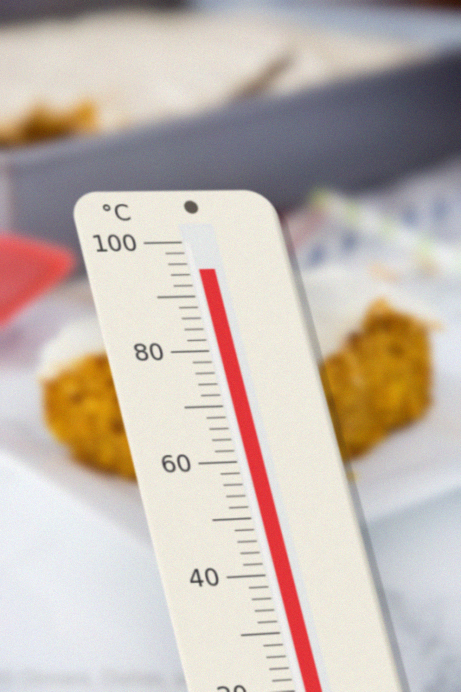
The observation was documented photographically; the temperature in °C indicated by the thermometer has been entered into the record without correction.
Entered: 95 °C
